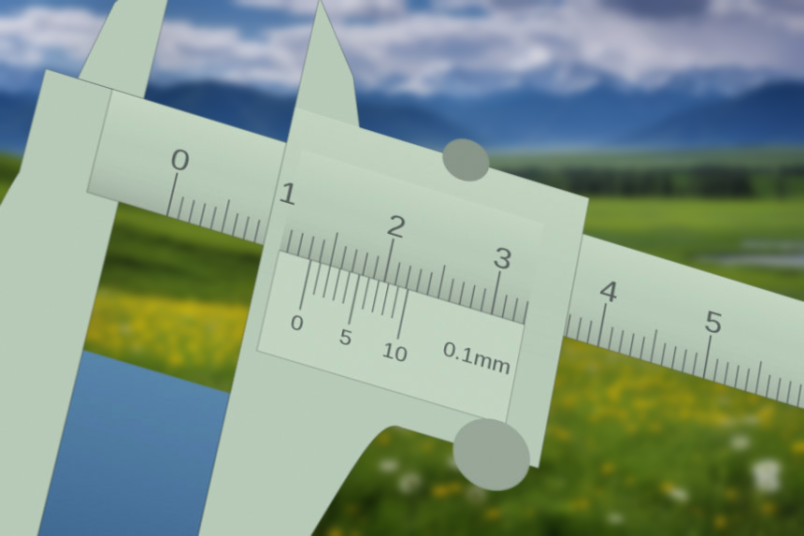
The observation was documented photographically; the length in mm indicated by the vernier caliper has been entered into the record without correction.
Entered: 13.2 mm
